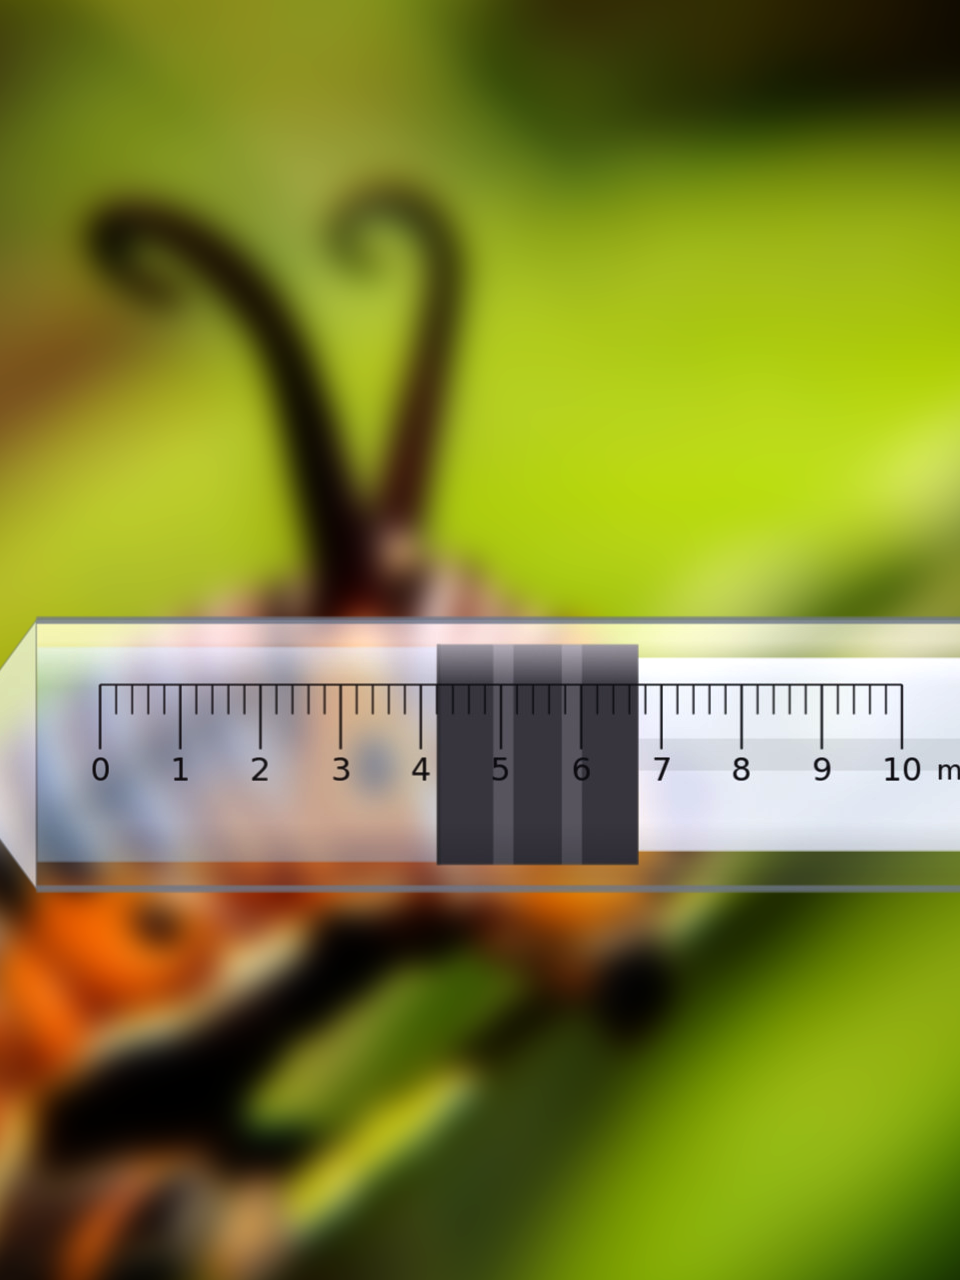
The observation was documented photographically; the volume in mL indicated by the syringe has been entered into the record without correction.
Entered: 4.2 mL
